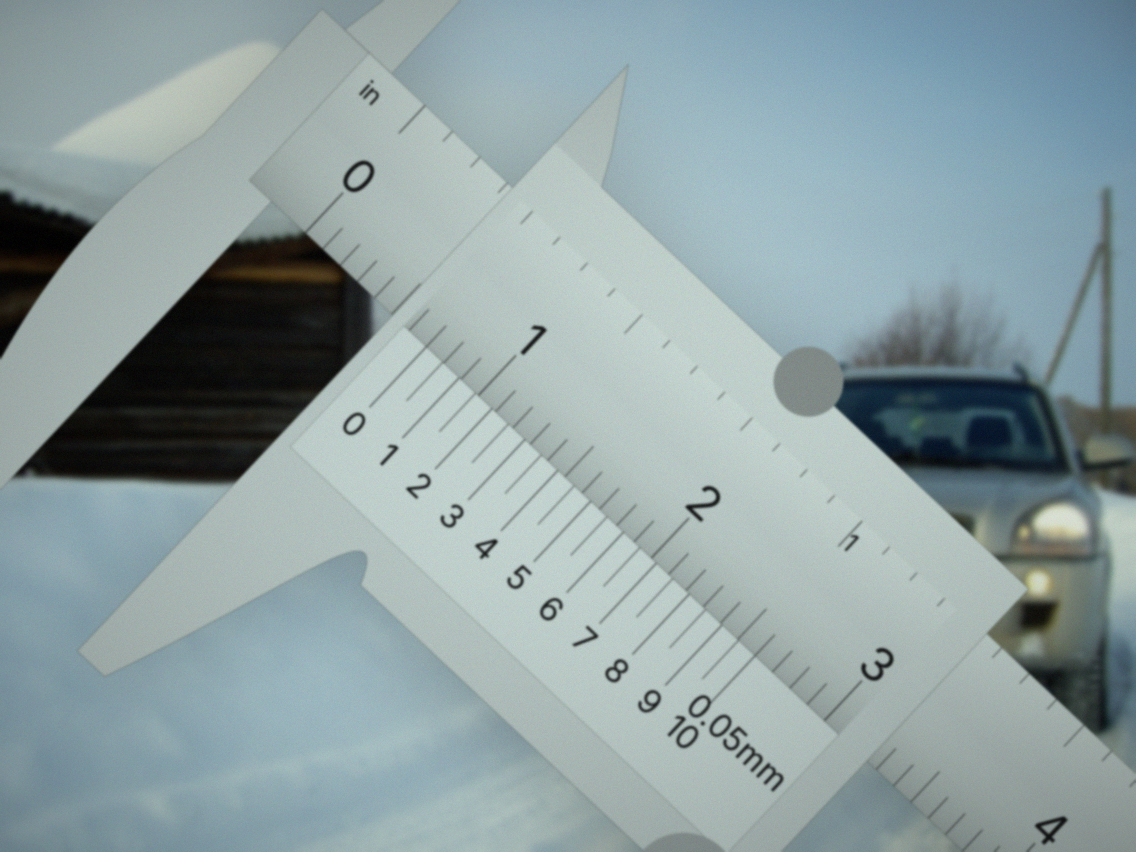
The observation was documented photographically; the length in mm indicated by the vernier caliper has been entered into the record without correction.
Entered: 7.0 mm
